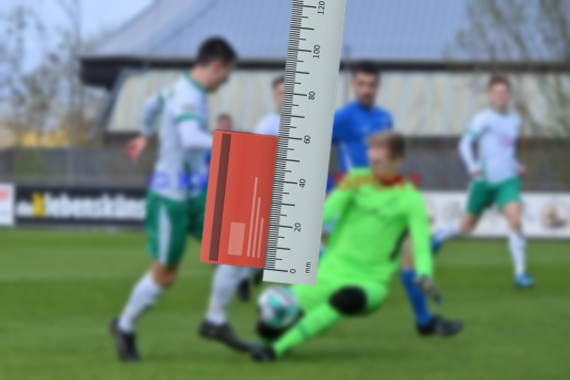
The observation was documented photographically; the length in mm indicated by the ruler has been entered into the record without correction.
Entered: 60 mm
